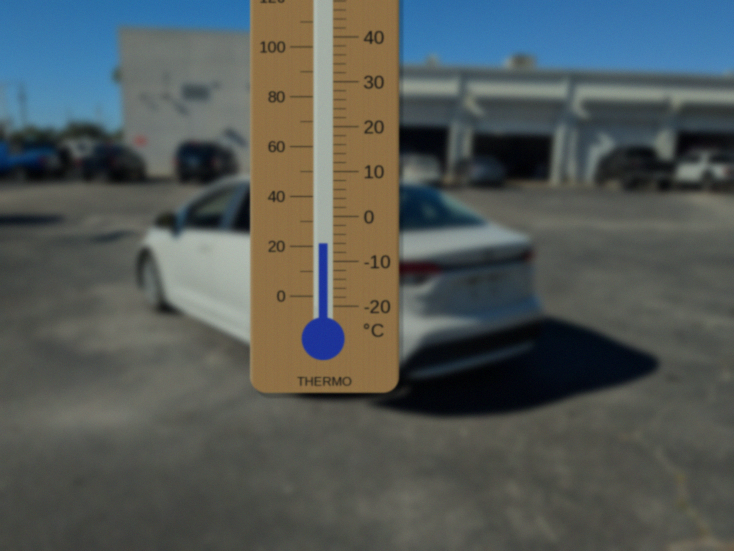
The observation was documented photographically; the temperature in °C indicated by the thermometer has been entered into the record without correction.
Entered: -6 °C
